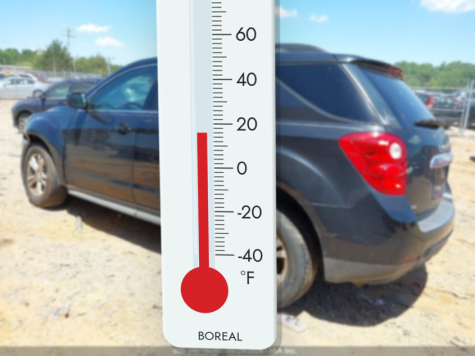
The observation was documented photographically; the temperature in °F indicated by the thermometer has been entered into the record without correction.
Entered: 16 °F
